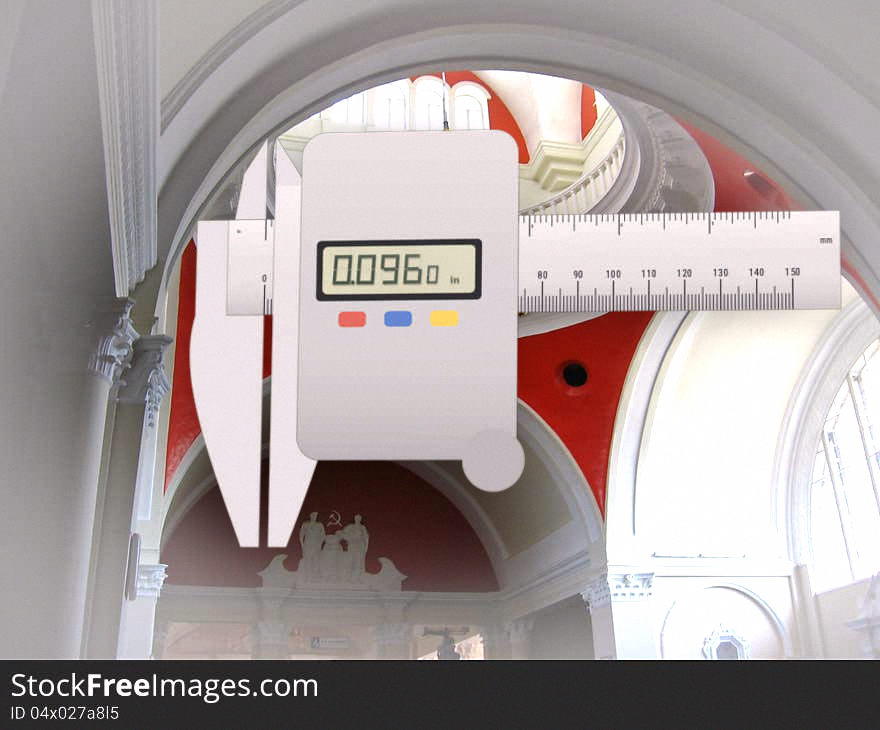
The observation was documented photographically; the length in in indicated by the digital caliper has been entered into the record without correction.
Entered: 0.0960 in
